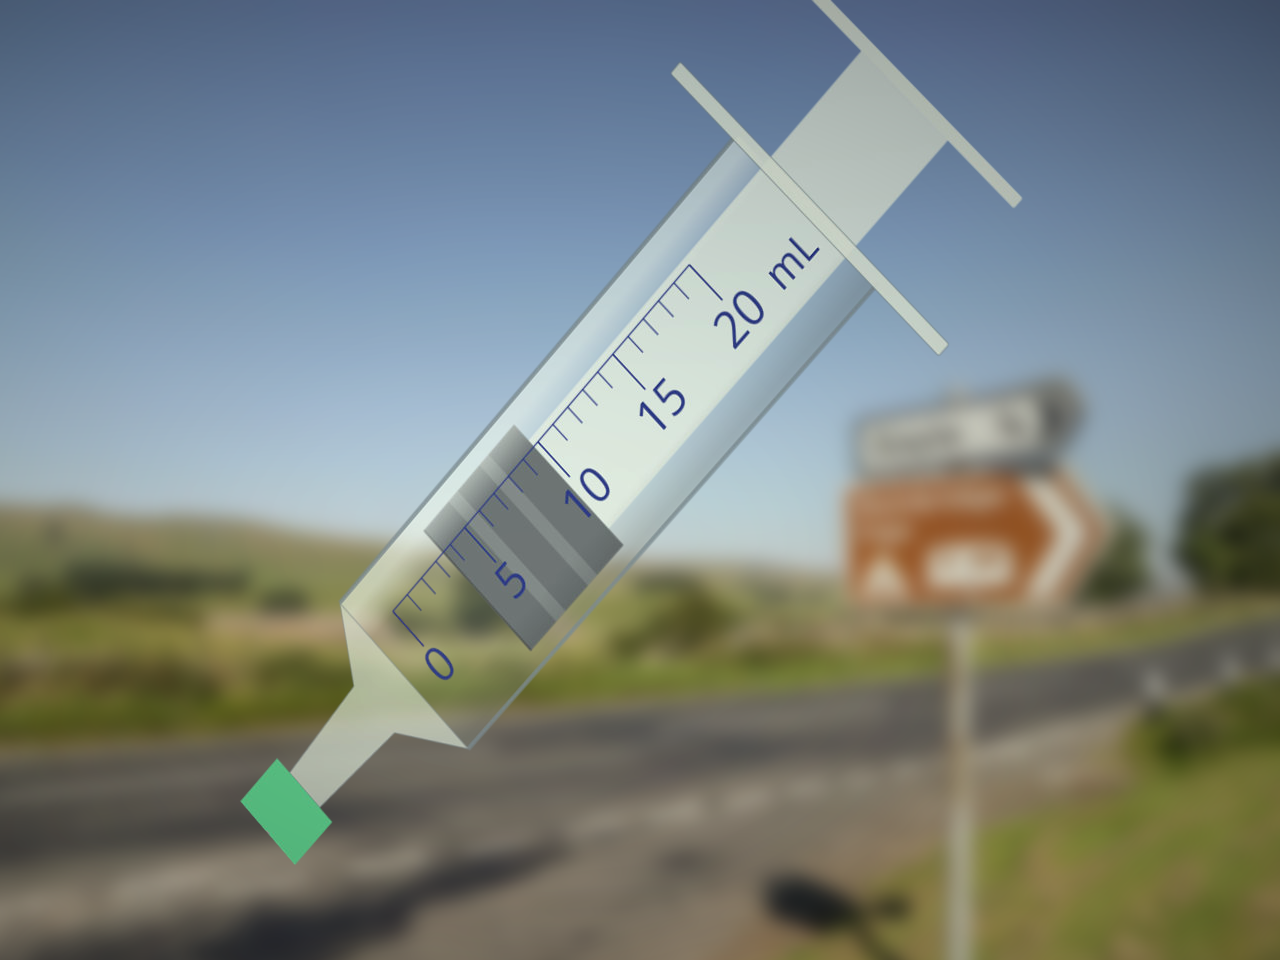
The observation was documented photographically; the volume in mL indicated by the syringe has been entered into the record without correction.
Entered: 3.5 mL
